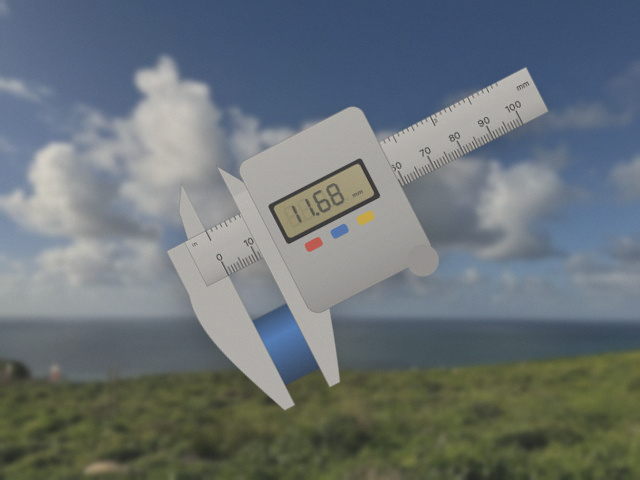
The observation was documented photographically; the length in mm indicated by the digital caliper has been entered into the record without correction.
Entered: 11.68 mm
